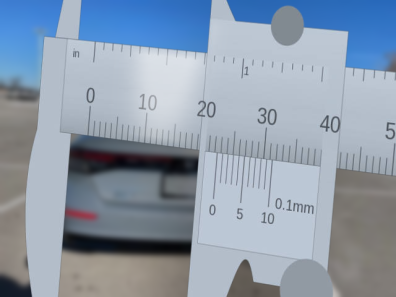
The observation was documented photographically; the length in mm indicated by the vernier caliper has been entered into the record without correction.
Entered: 22.4 mm
